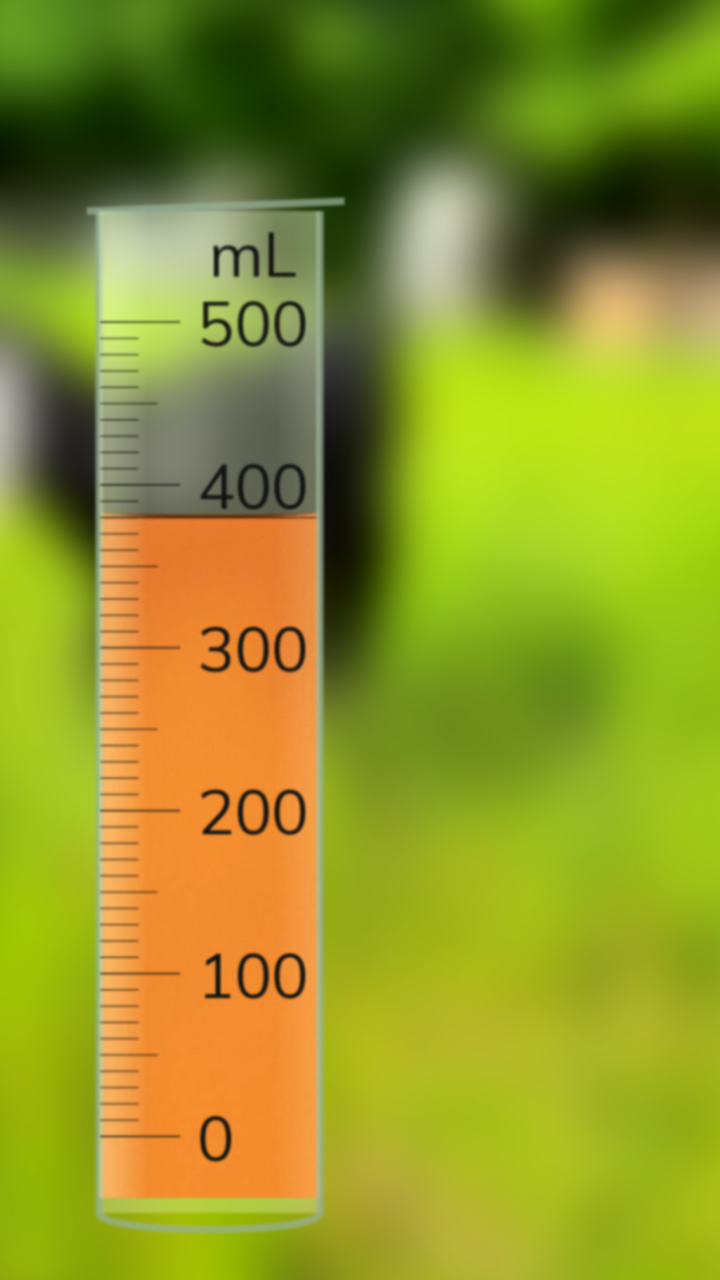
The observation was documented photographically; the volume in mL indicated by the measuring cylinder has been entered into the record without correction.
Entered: 380 mL
